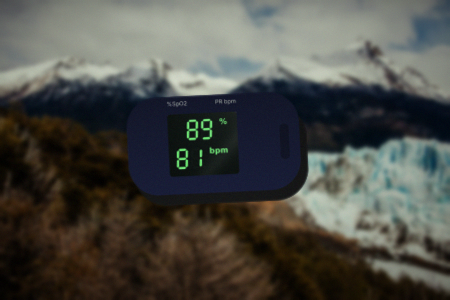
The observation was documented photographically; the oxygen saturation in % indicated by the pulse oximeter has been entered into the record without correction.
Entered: 89 %
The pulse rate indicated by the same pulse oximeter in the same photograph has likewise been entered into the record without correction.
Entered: 81 bpm
